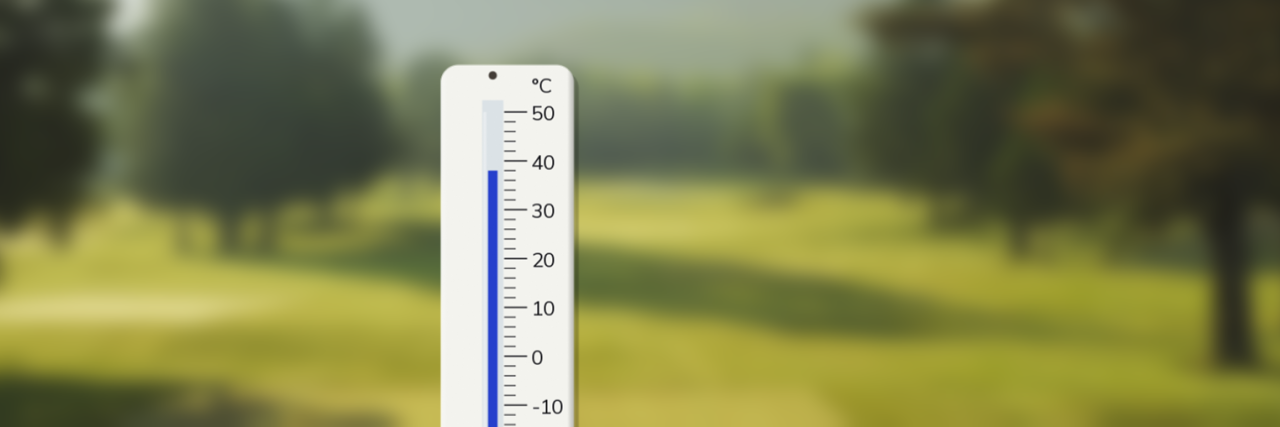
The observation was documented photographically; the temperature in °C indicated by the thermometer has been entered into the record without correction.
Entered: 38 °C
